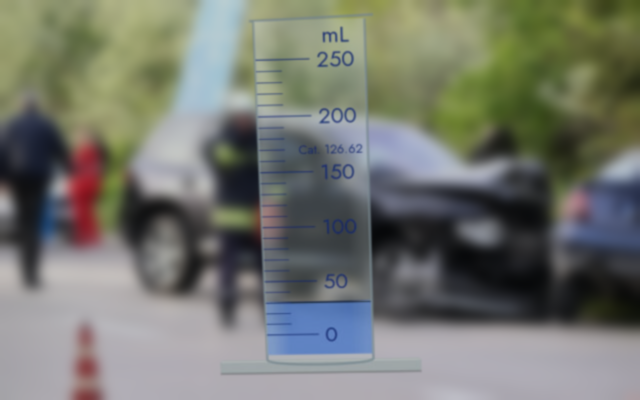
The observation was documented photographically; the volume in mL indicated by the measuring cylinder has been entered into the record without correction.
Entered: 30 mL
